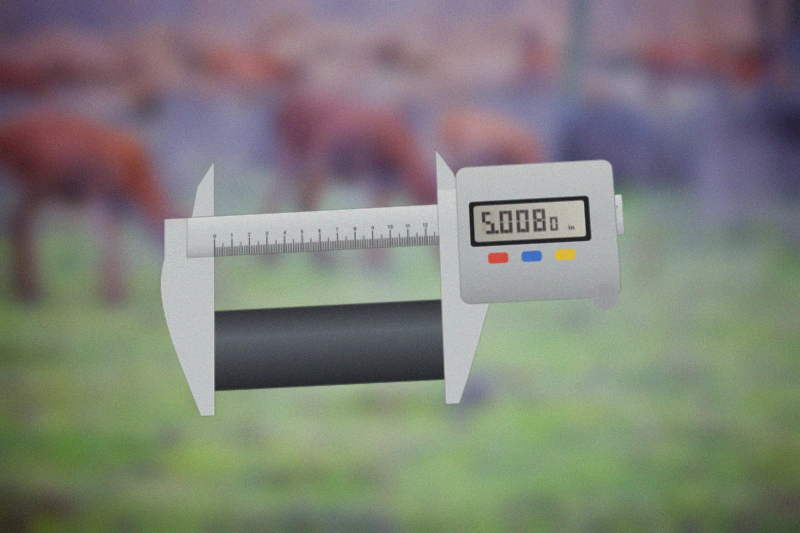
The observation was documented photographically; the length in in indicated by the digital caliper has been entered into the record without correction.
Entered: 5.0080 in
